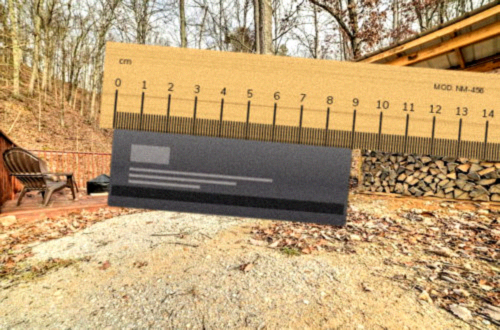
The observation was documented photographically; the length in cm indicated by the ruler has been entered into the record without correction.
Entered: 9 cm
